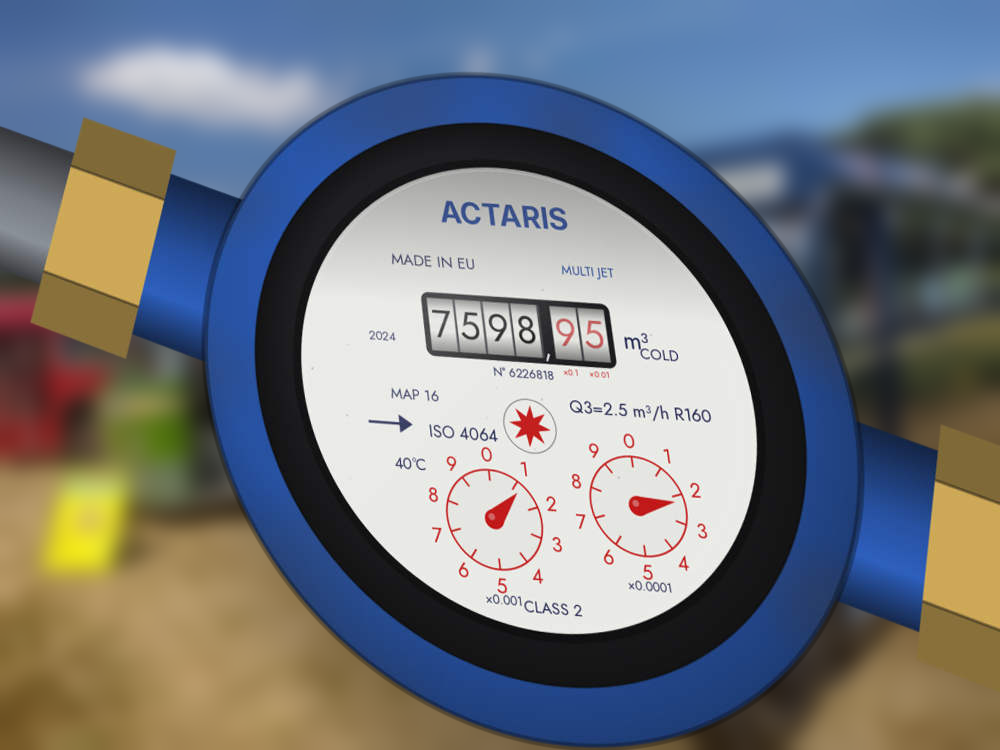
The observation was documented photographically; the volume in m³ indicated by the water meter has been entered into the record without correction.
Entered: 7598.9512 m³
